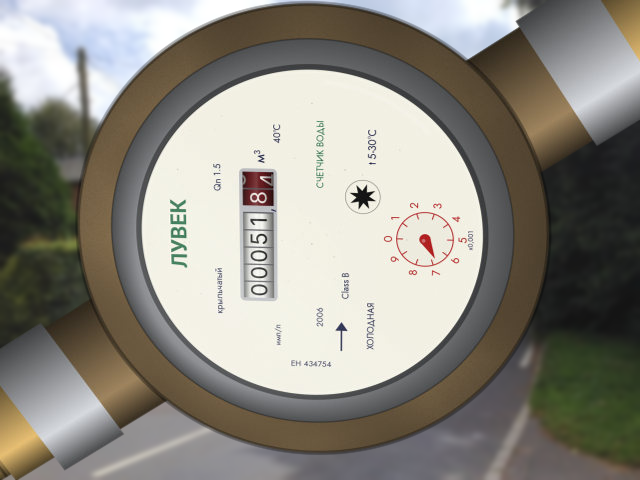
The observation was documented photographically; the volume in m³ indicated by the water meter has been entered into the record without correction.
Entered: 51.836 m³
